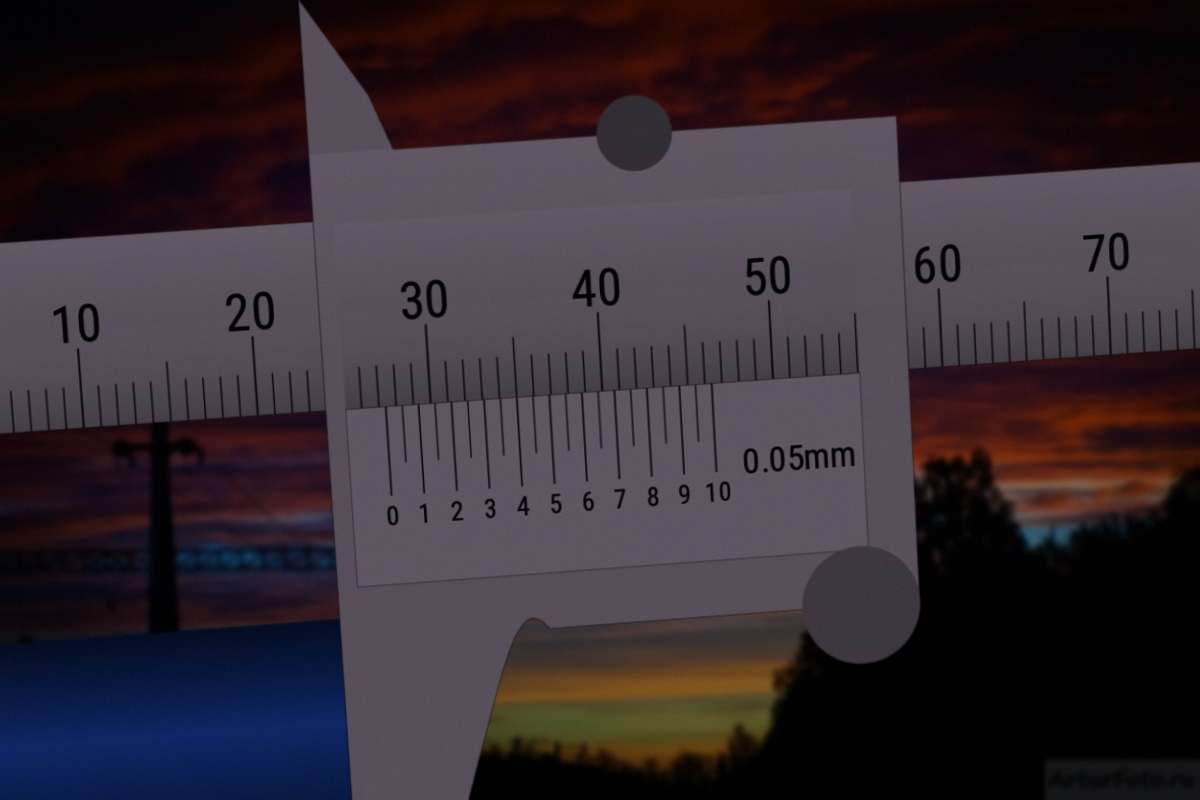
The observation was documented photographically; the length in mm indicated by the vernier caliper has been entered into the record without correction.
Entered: 27.4 mm
